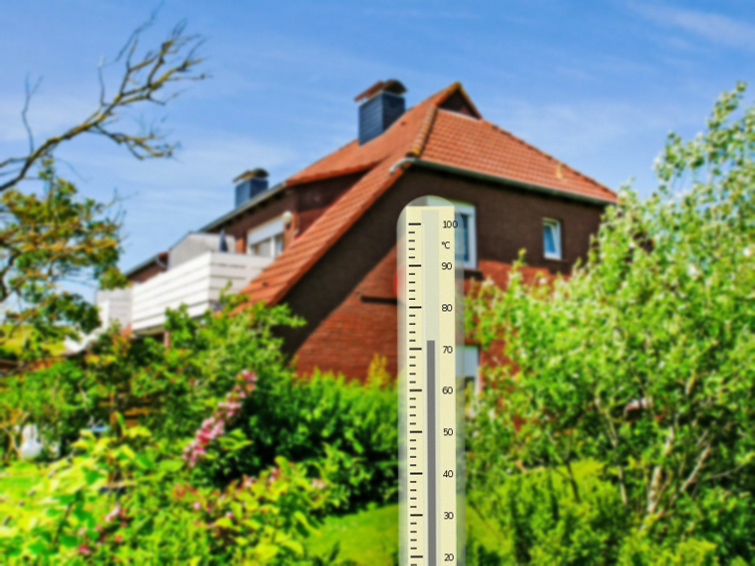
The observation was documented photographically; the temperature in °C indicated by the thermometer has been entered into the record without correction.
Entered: 72 °C
